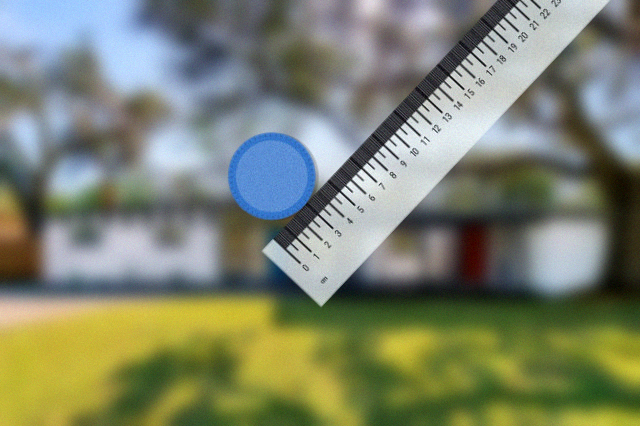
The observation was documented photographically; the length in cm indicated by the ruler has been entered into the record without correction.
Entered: 5.5 cm
